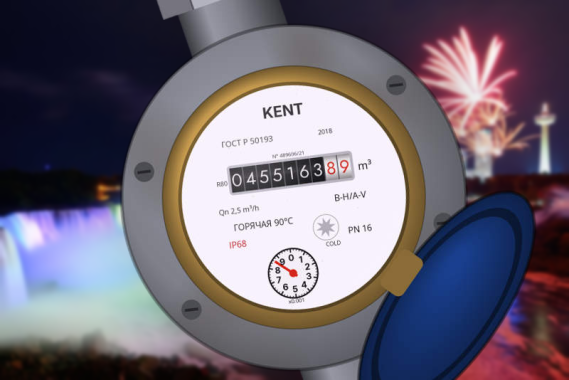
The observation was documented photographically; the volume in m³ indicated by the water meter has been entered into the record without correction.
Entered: 455163.898 m³
